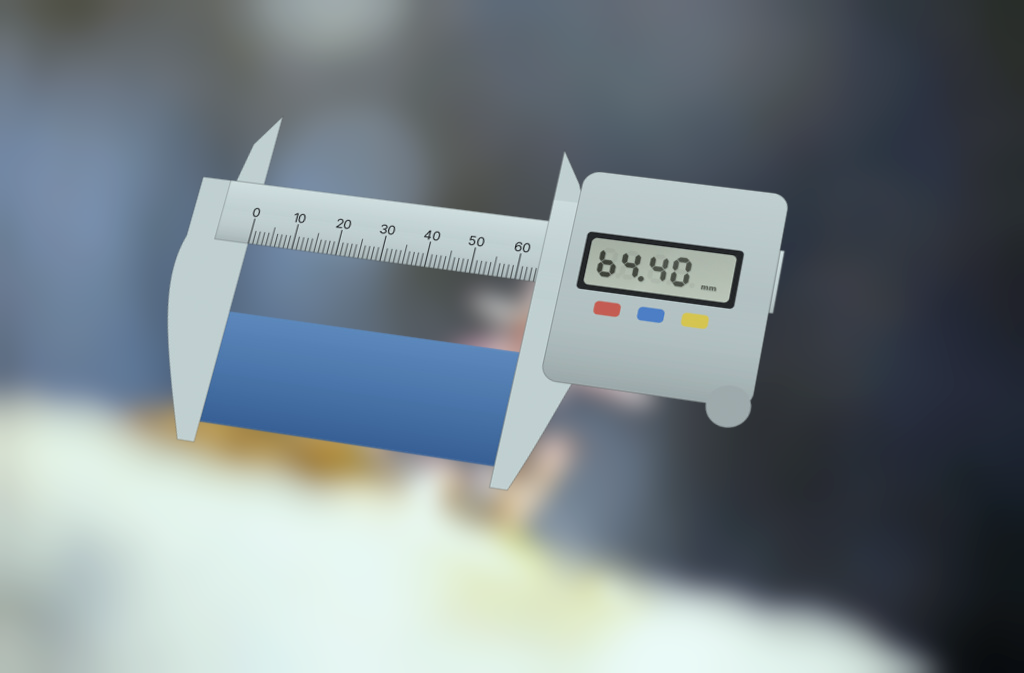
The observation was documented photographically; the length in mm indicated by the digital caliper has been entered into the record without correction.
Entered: 64.40 mm
